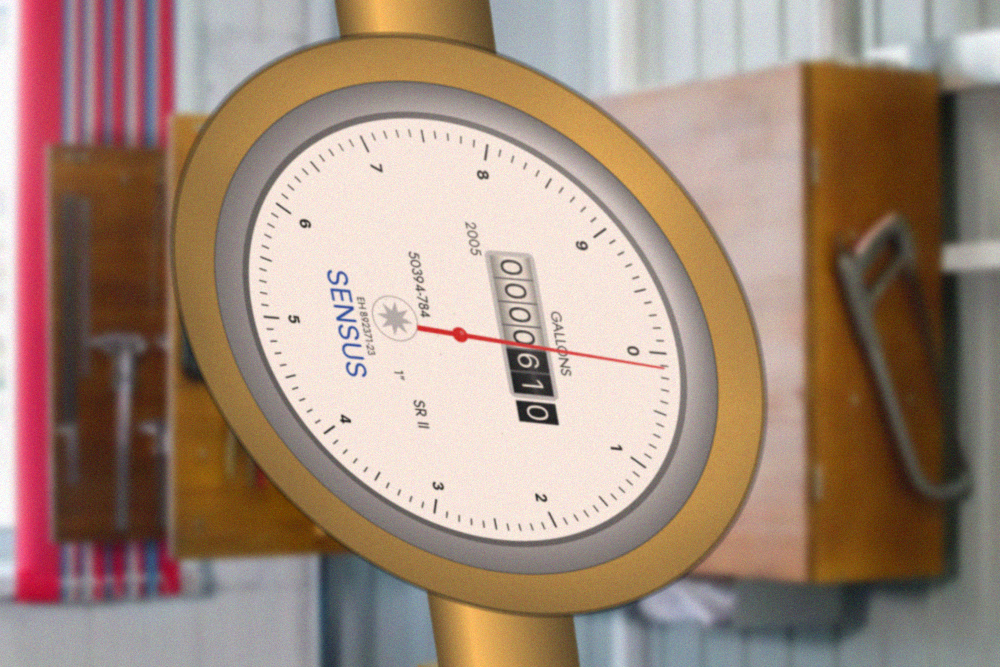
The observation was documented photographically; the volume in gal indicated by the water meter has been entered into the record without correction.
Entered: 610.1 gal
